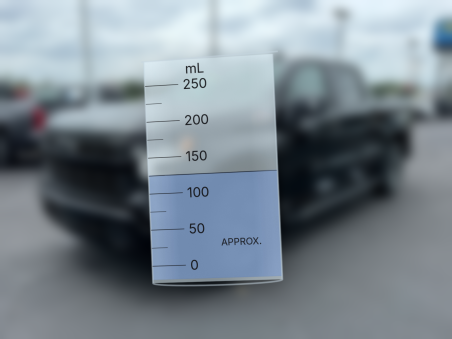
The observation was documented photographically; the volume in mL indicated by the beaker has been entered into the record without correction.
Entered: 125 mL
